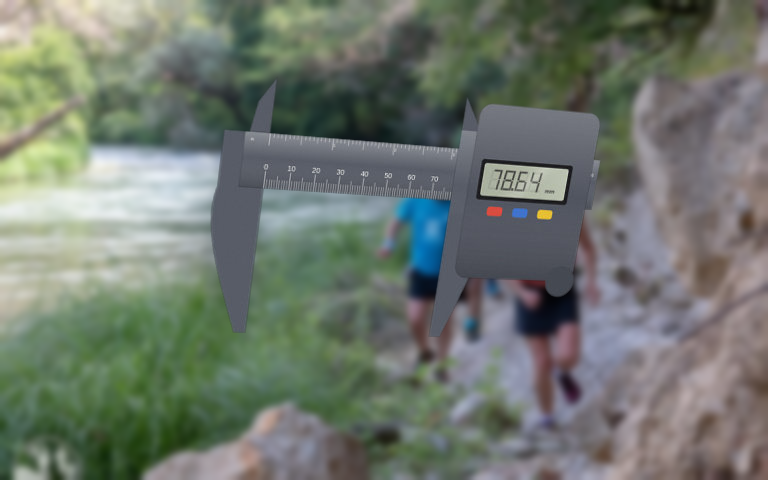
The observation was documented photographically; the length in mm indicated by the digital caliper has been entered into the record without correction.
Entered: 78.64 mm
